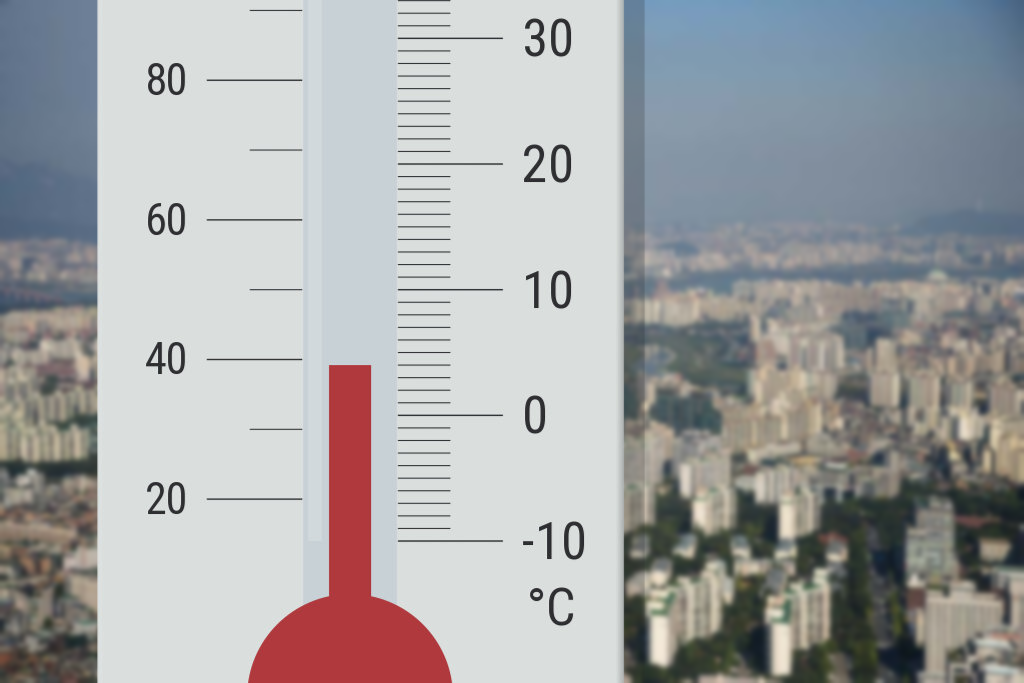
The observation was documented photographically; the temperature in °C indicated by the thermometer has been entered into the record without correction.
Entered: 4 °C
